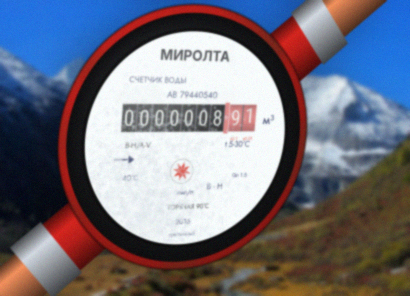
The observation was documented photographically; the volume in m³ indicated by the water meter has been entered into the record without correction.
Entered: 8.91 m³
